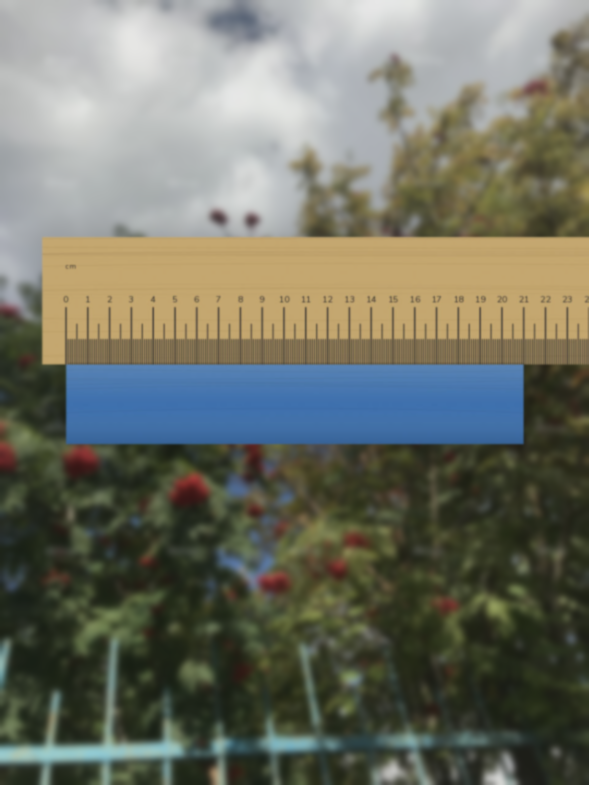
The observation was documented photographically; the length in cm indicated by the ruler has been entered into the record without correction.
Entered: 21 cm
